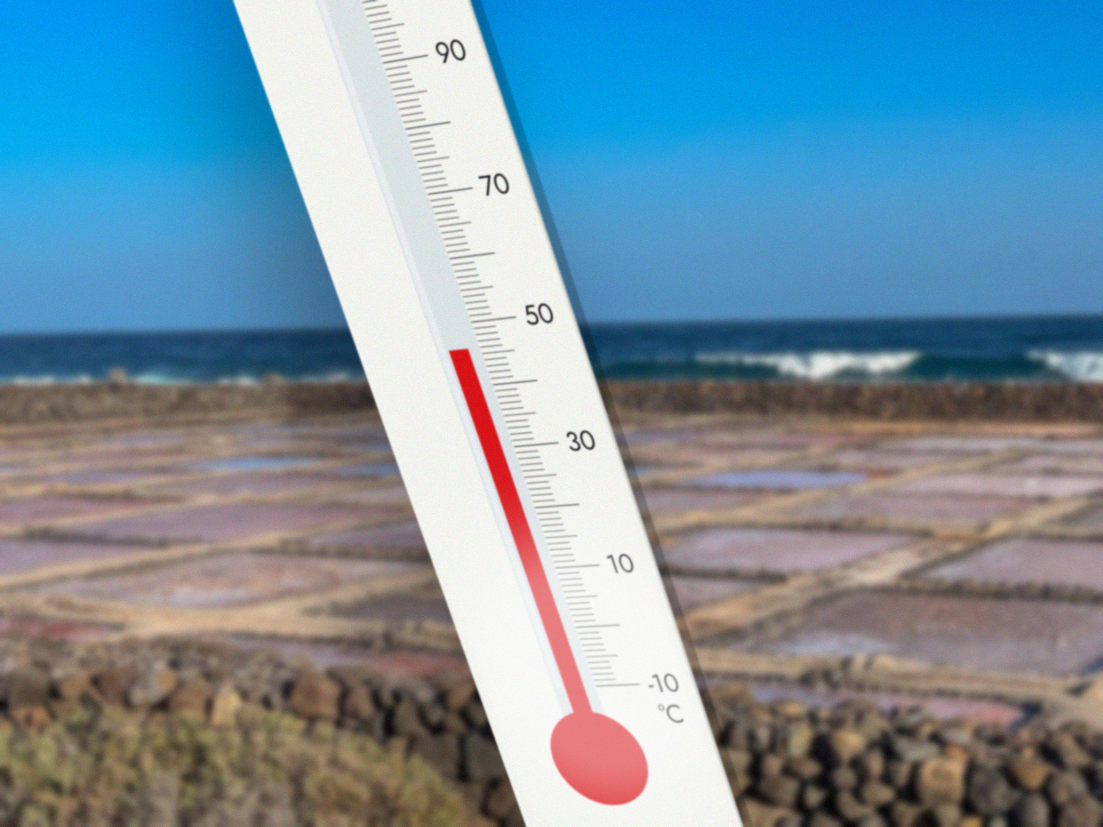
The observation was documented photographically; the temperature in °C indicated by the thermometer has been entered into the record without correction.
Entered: 46 °C
